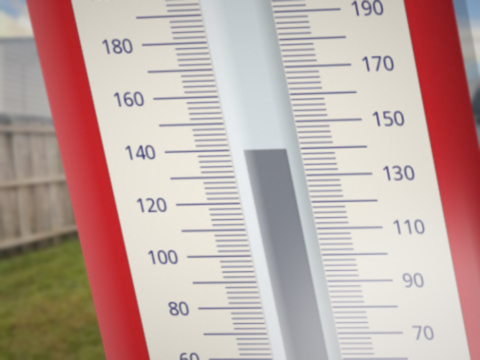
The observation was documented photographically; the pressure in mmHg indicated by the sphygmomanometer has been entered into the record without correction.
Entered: 140 mmHg
